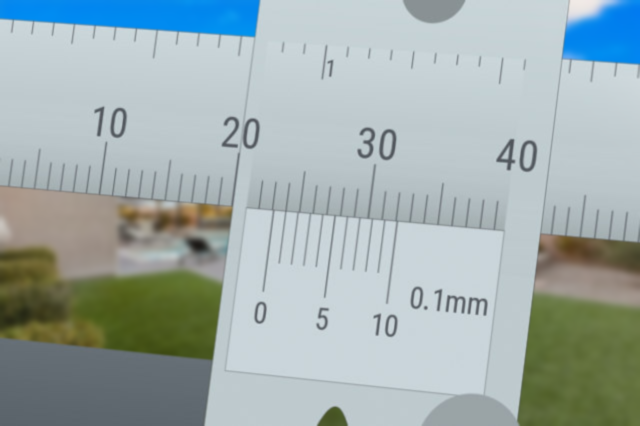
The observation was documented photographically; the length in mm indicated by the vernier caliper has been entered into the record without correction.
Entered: 23.1 mm
